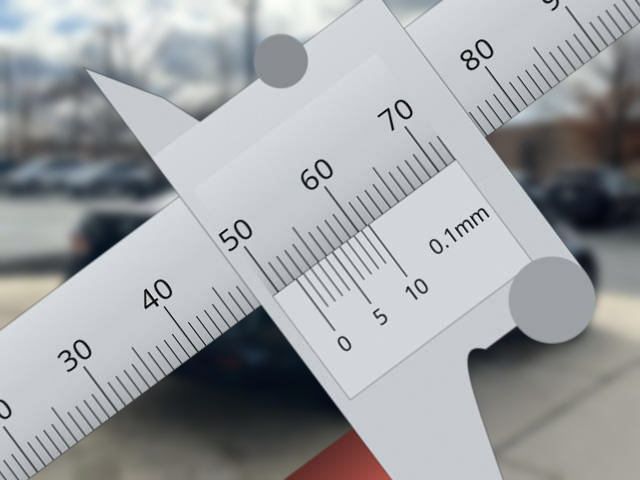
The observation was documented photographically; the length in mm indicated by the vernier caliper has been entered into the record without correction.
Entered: 52.2 mm
